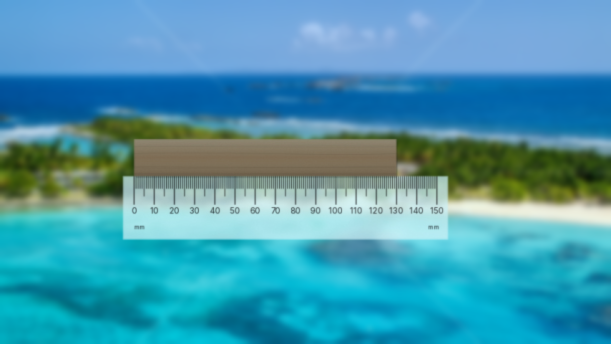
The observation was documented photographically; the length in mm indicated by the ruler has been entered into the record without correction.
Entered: 130 mm
